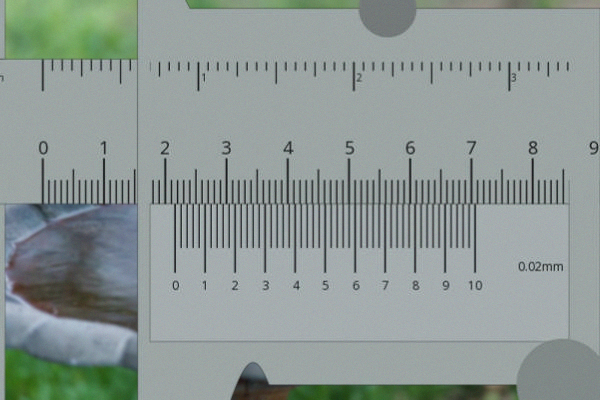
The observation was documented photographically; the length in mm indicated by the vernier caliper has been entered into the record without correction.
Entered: 21.6 mm
